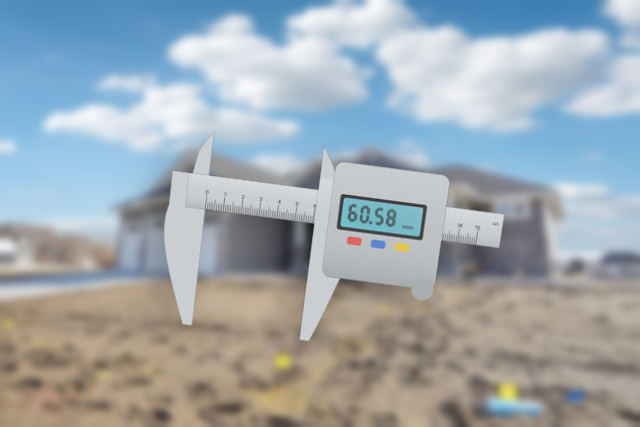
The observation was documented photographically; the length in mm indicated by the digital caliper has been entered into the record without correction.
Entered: 60.58 mm
